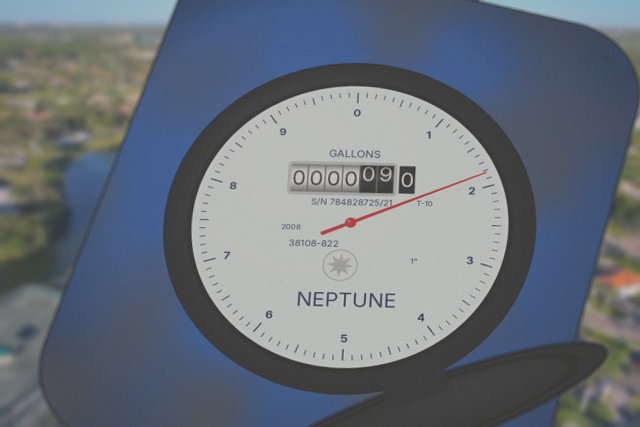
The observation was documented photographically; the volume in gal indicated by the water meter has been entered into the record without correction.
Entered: 91.8 gal
